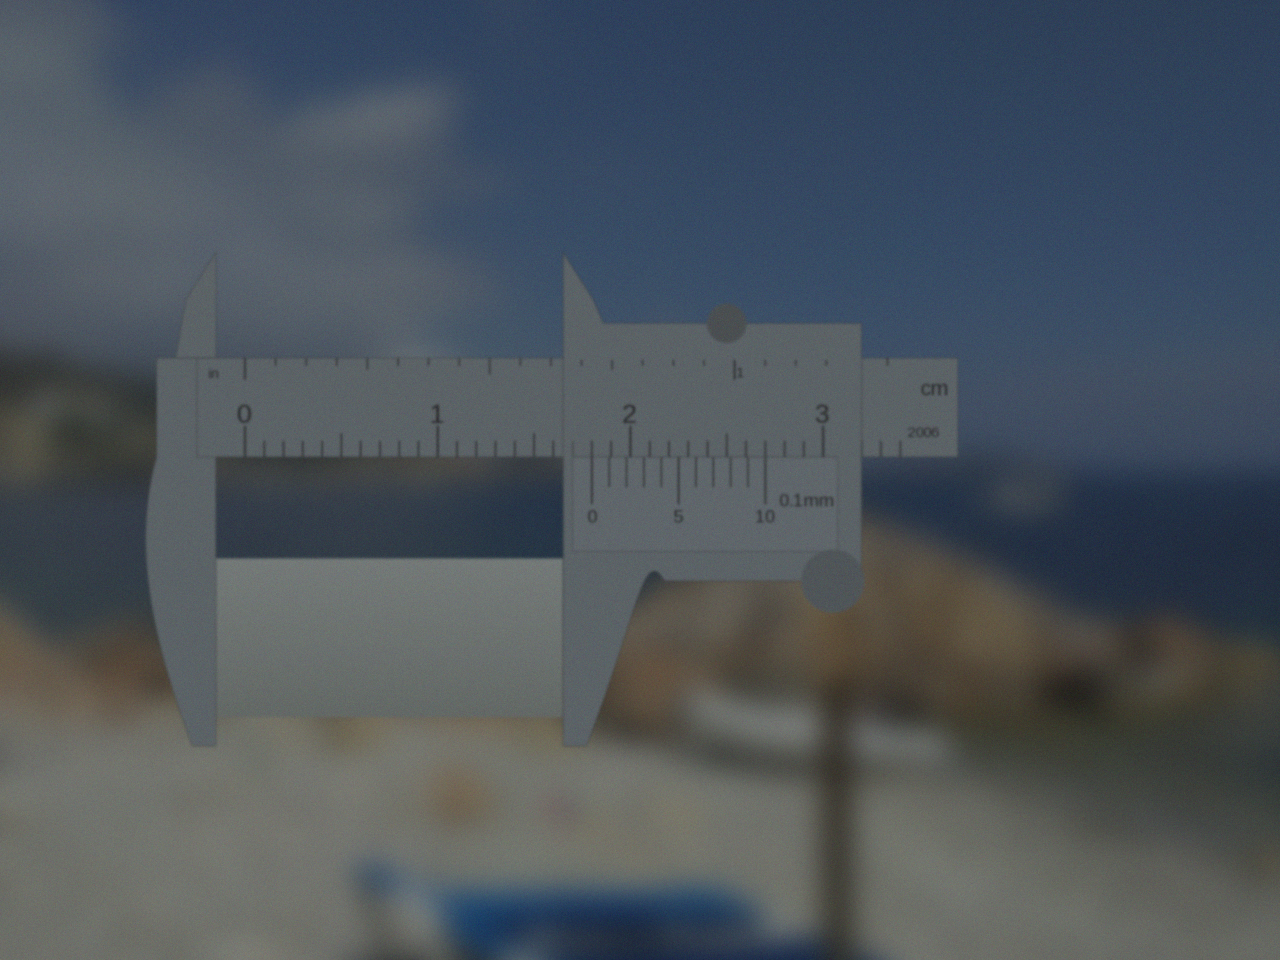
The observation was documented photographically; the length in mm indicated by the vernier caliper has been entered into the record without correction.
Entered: 18.0 mm
